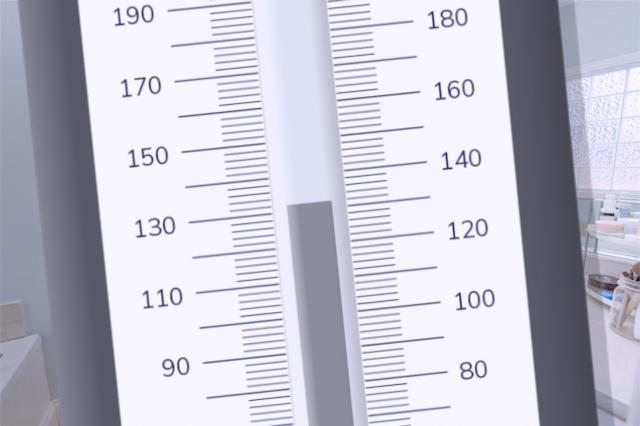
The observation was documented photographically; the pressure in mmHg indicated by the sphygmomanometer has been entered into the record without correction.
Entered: 132 mmHg
